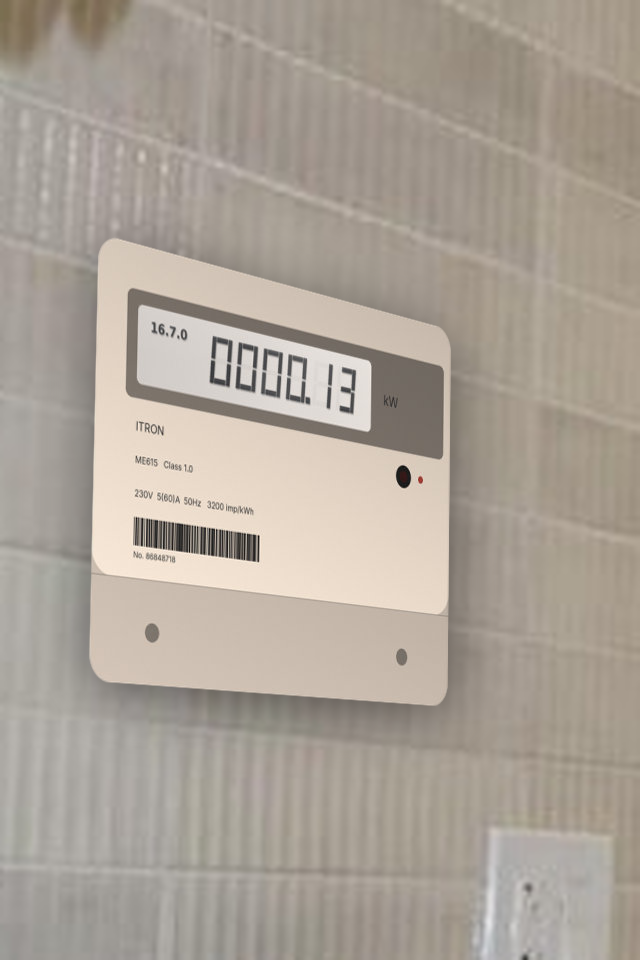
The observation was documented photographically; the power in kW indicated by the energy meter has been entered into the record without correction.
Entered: 0.13 kW
